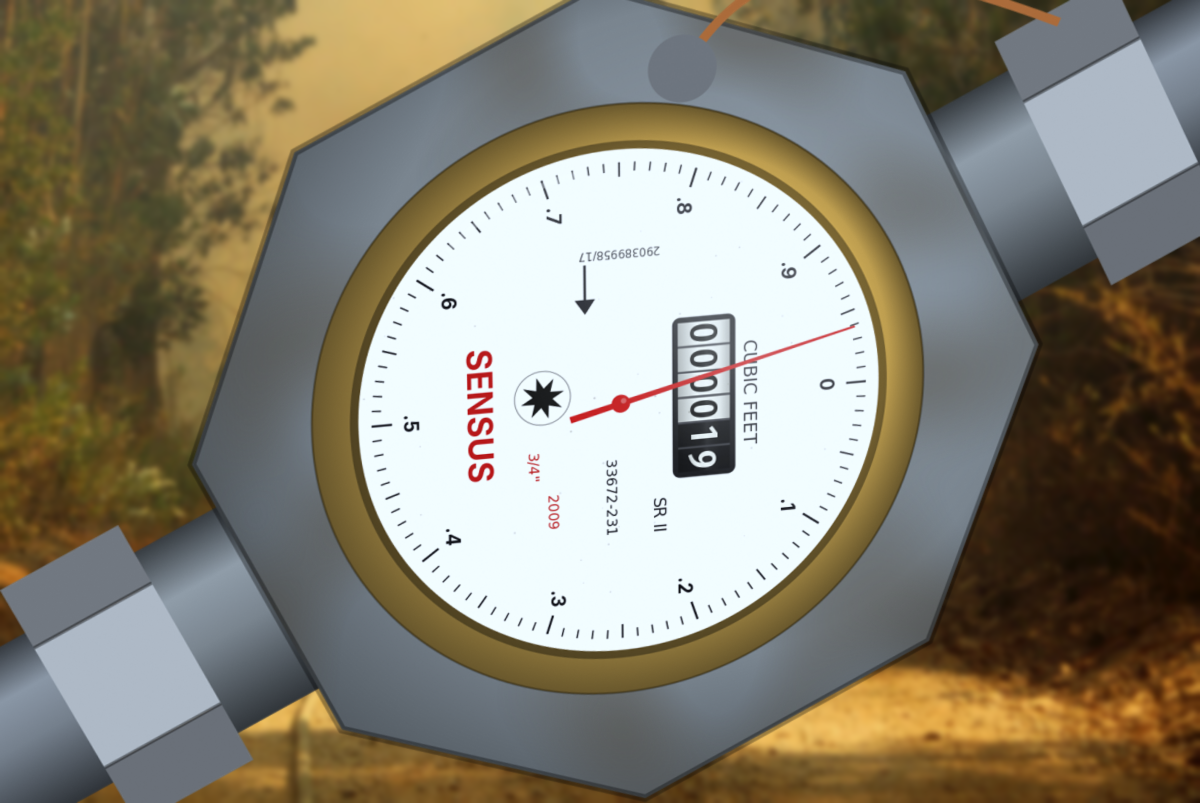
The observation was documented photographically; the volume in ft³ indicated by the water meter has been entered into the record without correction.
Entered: 18.96 ft³
